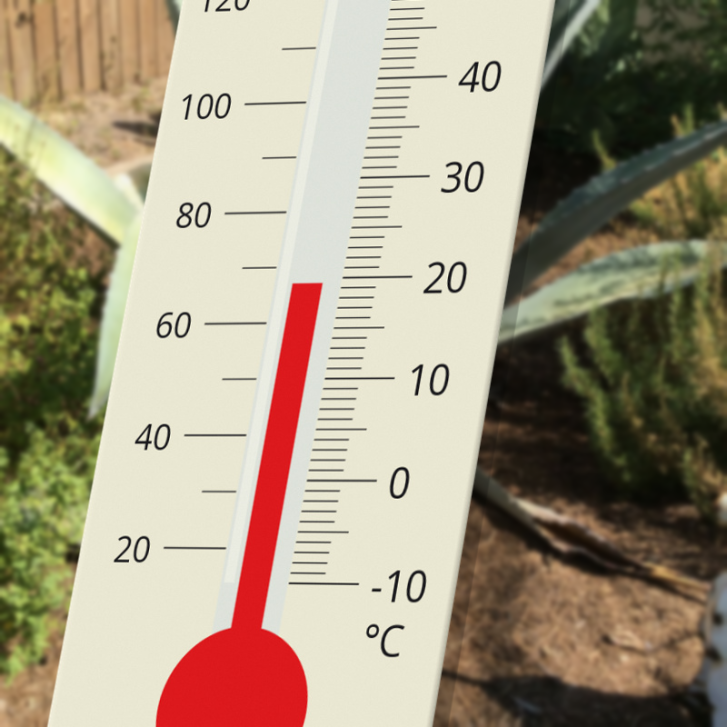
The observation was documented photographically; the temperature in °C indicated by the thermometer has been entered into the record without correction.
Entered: 19.5 °C
